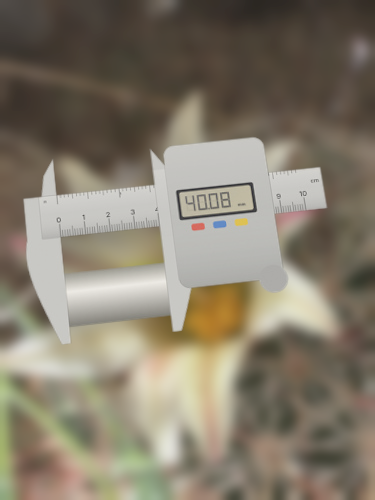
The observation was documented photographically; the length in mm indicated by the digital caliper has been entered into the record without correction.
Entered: 40.08 mm
